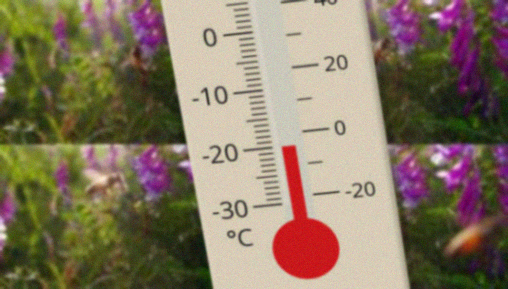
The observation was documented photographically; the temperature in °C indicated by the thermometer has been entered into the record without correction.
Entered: -20 °C
